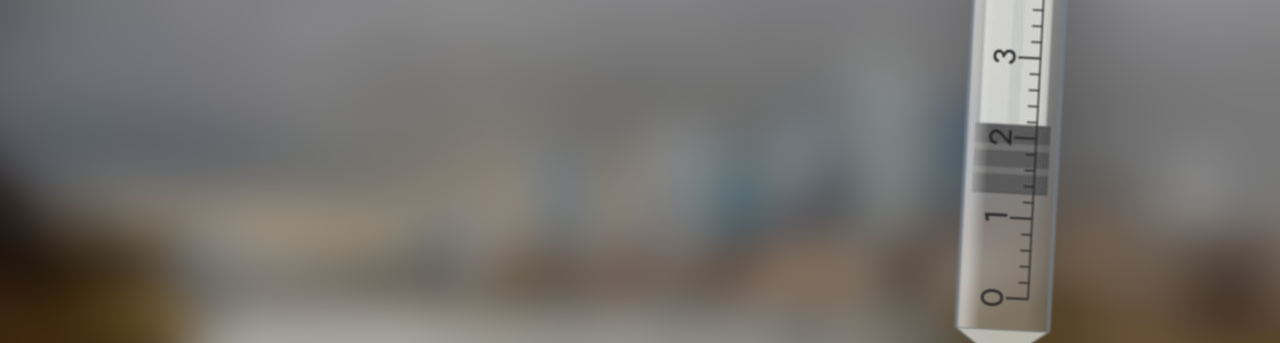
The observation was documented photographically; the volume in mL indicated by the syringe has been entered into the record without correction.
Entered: 1.3 mL
